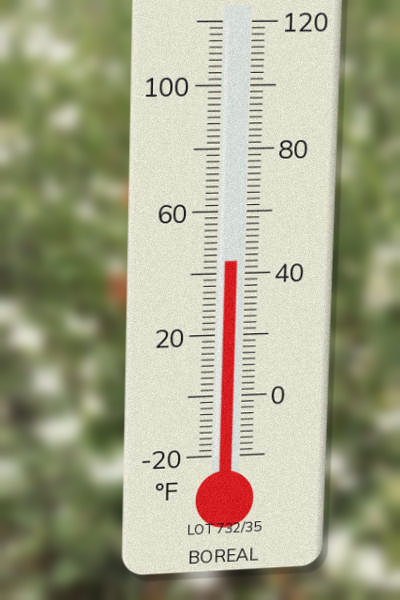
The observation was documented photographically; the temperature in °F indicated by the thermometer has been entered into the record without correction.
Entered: 44 °F
